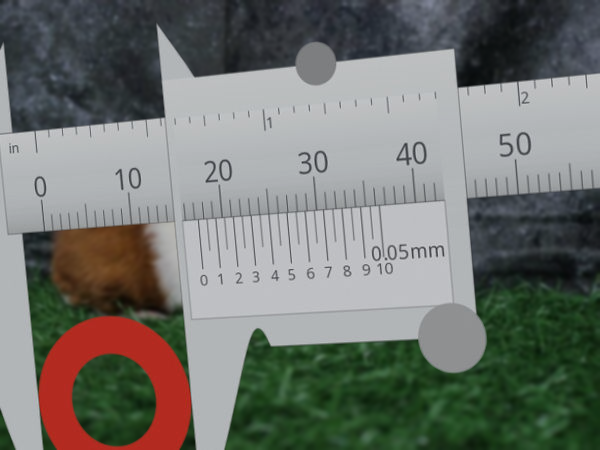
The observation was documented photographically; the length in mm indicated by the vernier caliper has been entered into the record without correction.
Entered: 17.4 mm
